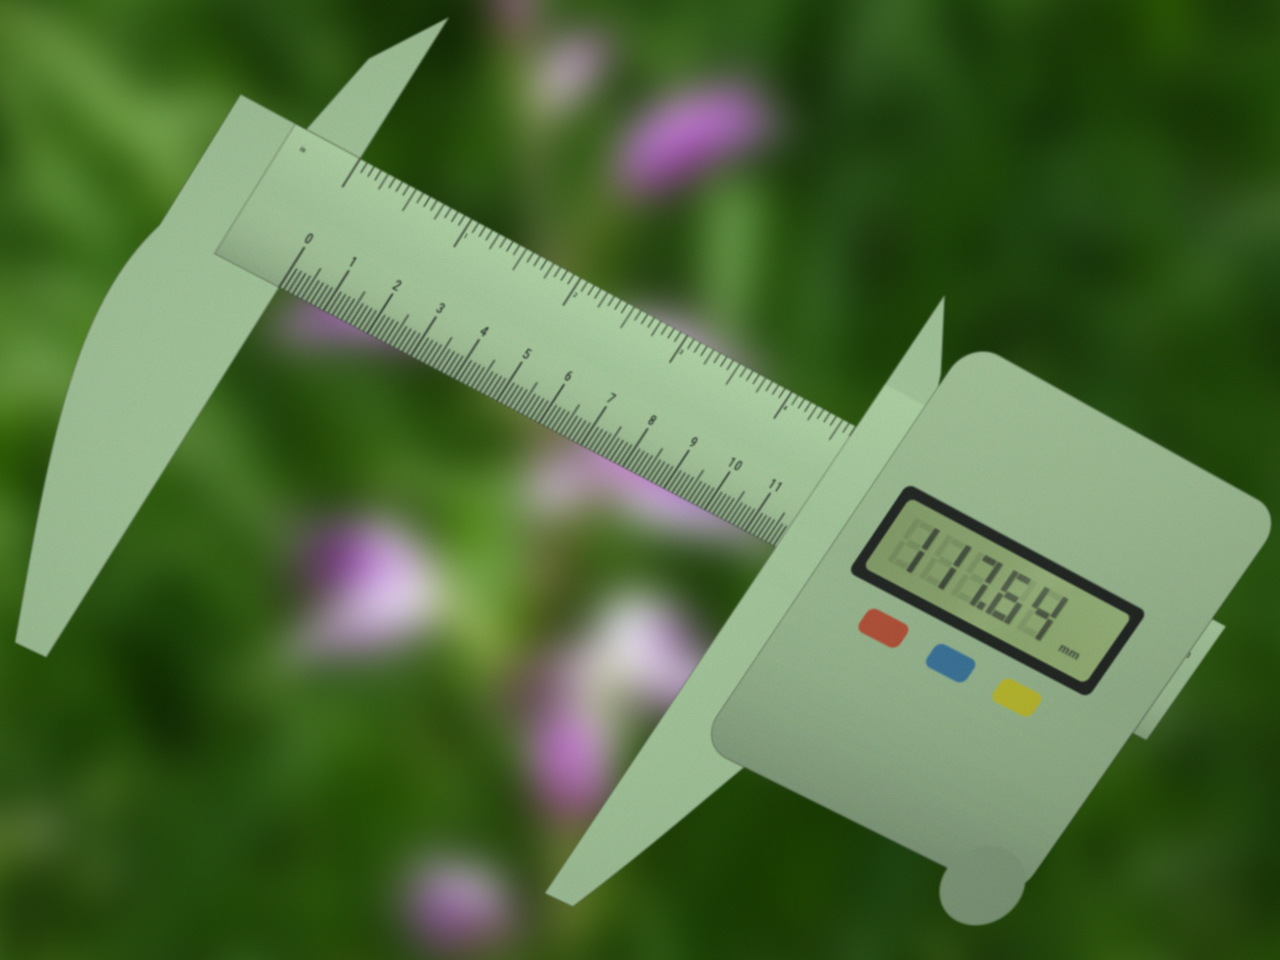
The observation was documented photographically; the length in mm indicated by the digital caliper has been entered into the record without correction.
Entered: 117.64 mm
